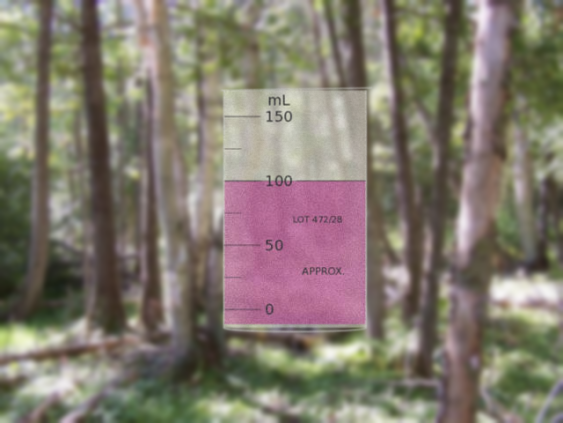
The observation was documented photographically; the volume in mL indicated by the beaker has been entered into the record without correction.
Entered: 100 mL
